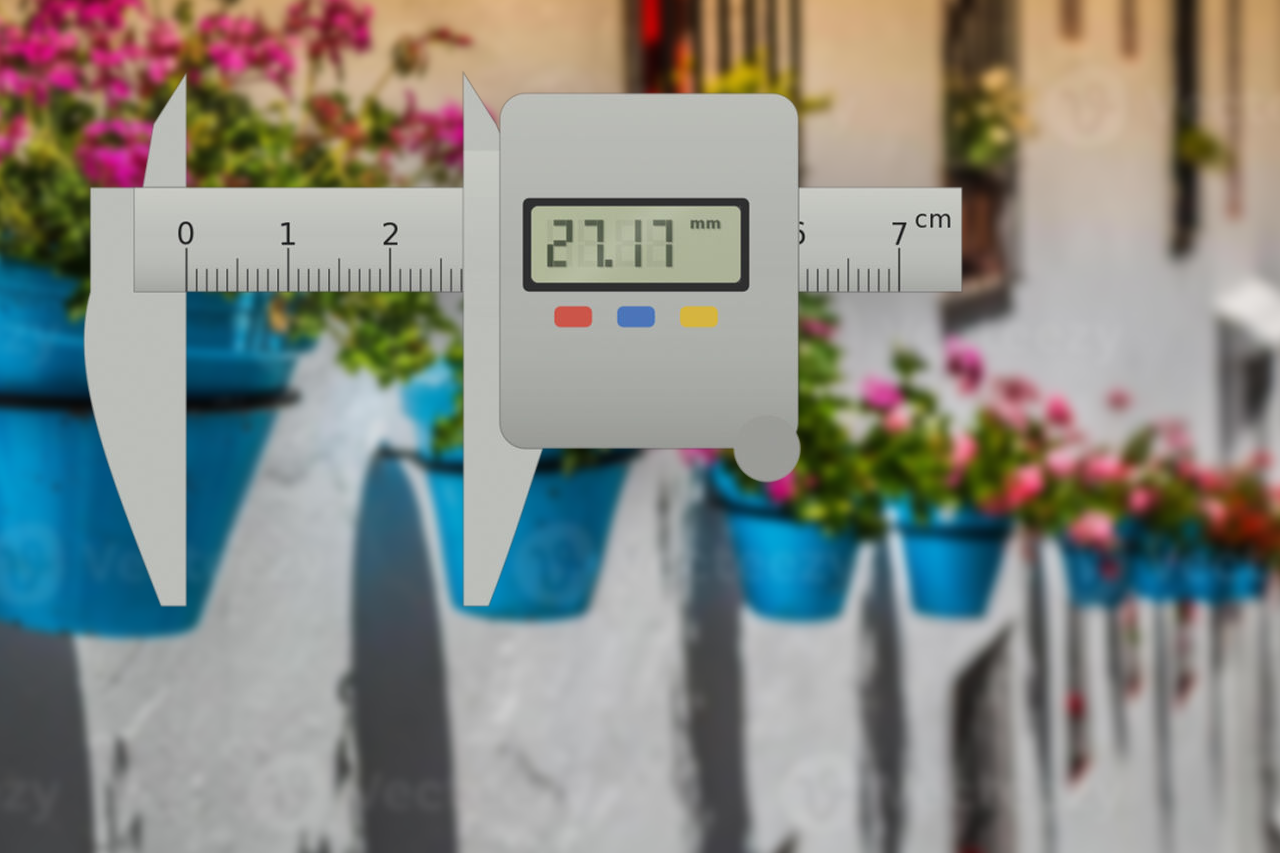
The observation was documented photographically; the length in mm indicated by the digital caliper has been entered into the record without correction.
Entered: 27.17 mm
